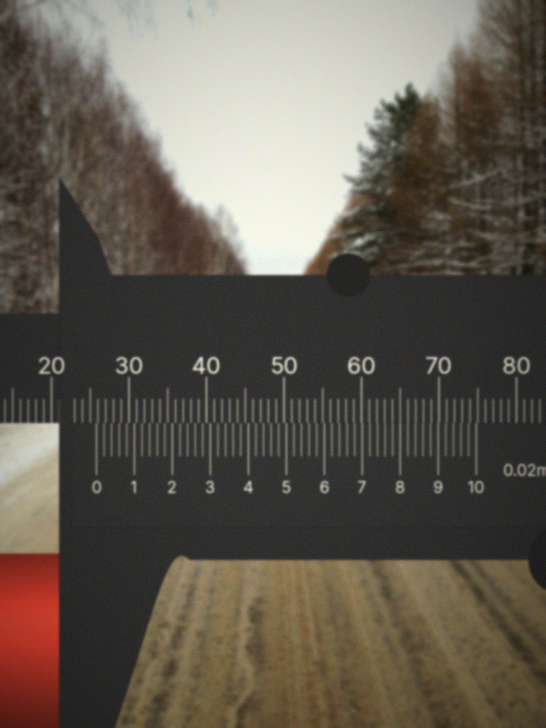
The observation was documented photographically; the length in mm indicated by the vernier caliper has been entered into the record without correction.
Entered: 25.8 mm
